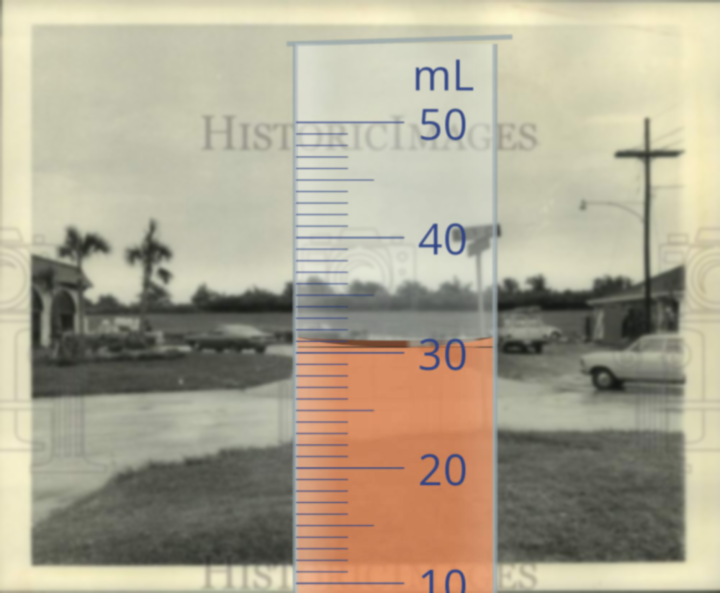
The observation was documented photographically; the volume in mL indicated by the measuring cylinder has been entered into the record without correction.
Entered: 30.5 mL
